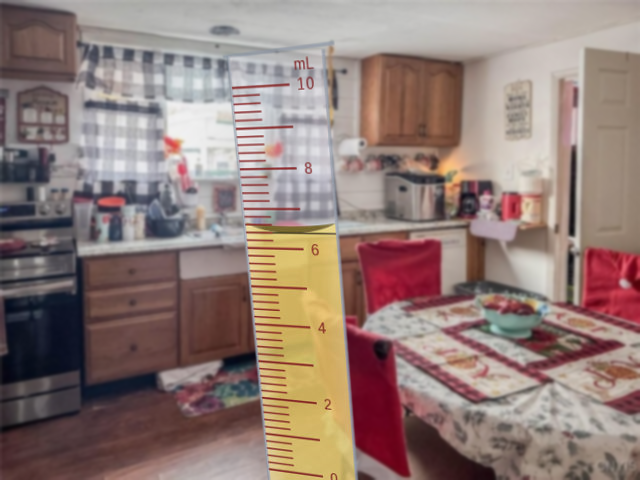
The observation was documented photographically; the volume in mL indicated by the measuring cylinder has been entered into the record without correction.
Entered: 6.4 mL
